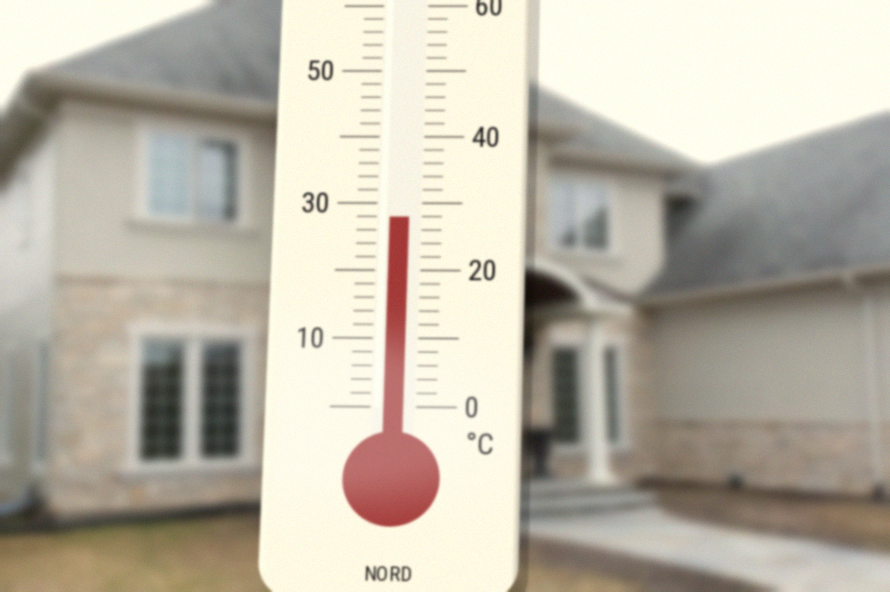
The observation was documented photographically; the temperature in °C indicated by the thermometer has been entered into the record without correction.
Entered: 28 °C
